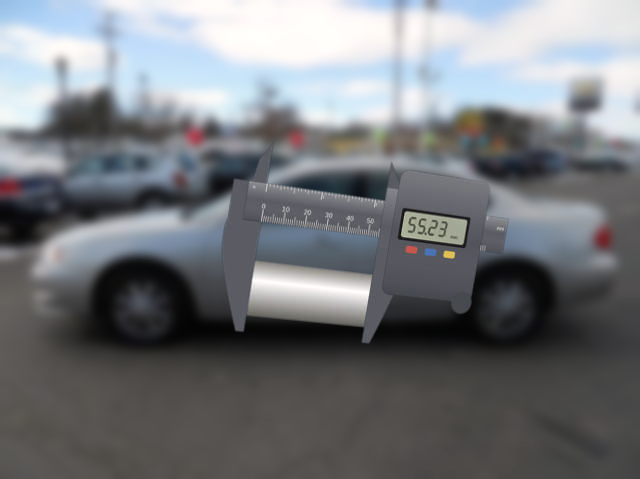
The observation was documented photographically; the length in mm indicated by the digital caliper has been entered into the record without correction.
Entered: 55.23 mm
